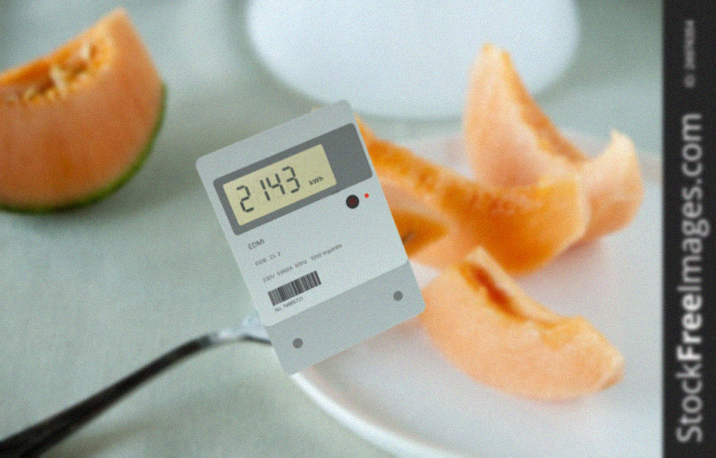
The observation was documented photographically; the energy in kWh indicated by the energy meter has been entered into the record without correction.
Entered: 2143 kWh
